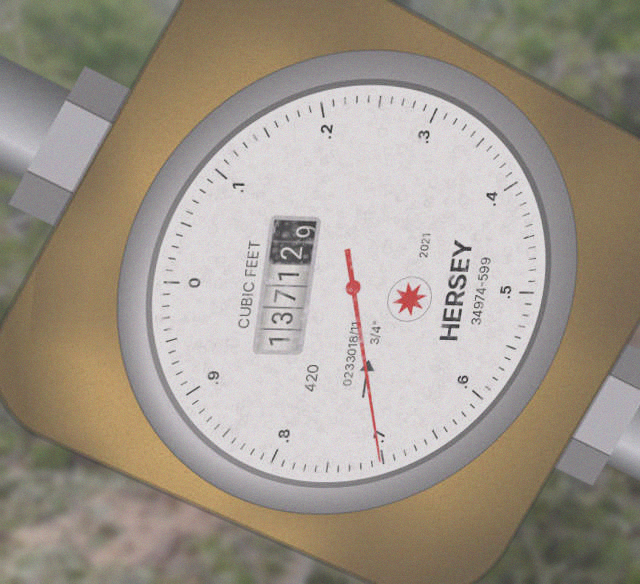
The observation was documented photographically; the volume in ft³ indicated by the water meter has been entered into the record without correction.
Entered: 137128.70 ft³
